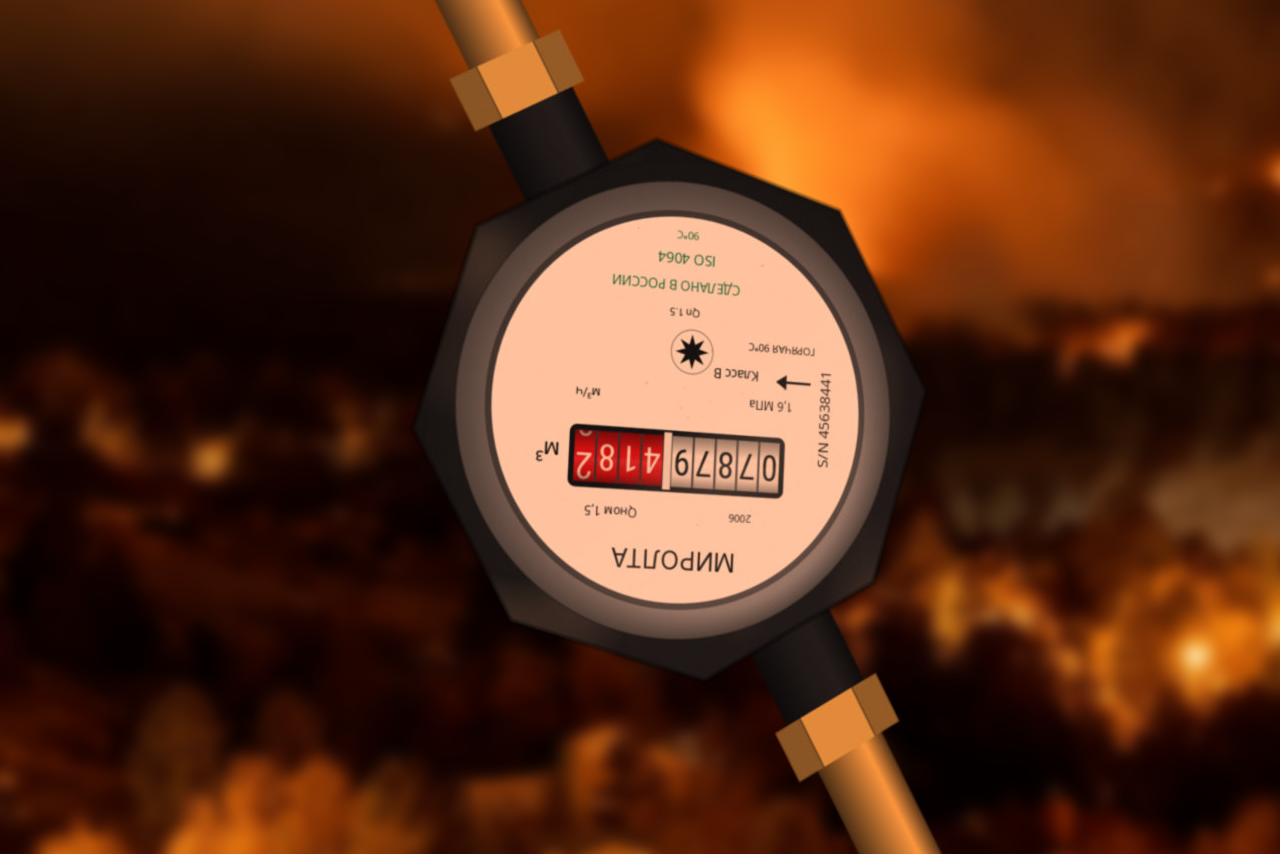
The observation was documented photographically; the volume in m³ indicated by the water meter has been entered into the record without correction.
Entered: 7879.4182 m³
